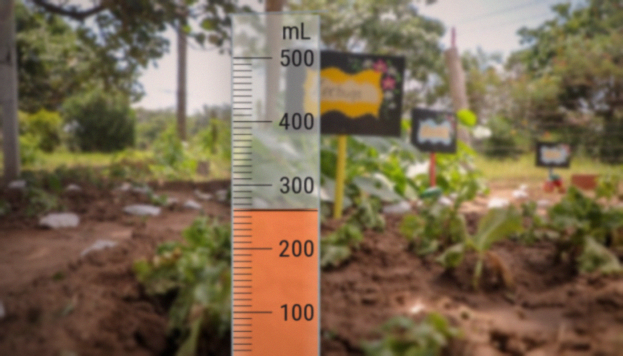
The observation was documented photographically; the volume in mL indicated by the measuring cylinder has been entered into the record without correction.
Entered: 260 mL
